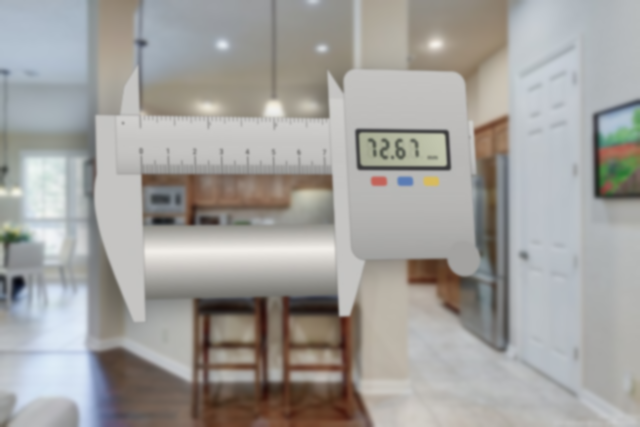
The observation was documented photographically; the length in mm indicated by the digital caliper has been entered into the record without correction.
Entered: 72.67 mm
